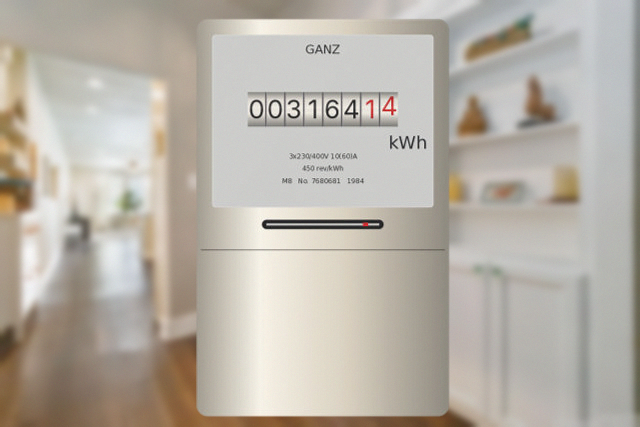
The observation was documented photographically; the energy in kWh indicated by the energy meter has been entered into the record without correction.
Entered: 3164.14 kWh
